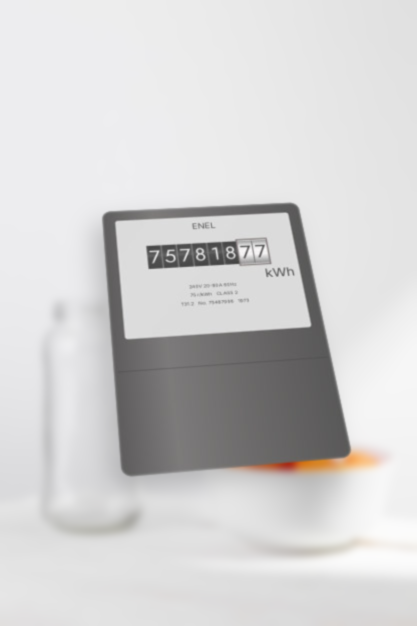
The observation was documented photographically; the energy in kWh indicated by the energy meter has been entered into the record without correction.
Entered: 757818.77 kWh
